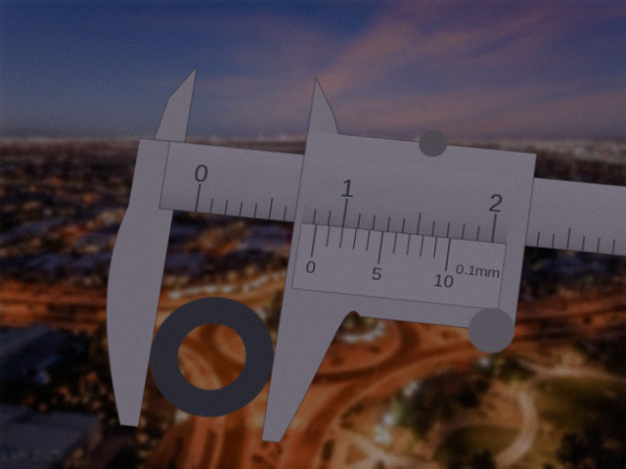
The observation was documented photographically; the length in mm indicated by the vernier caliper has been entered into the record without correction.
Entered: 8.2 mm
